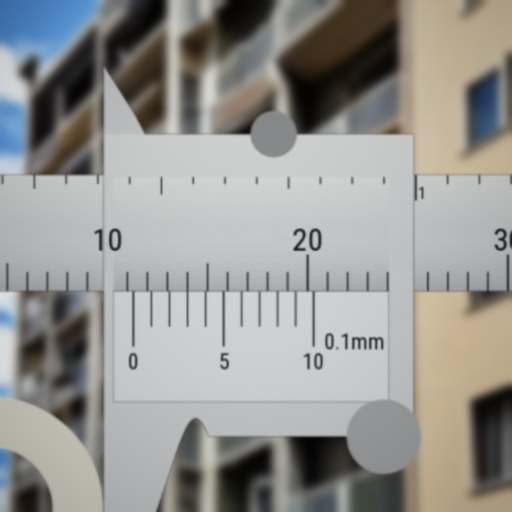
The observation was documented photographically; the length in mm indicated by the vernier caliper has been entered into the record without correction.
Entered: 11.3 mm
